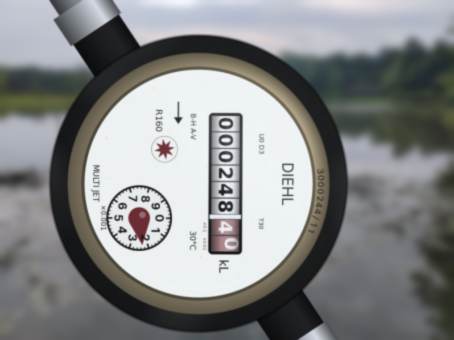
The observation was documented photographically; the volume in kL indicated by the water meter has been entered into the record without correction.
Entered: 248.402 kL
